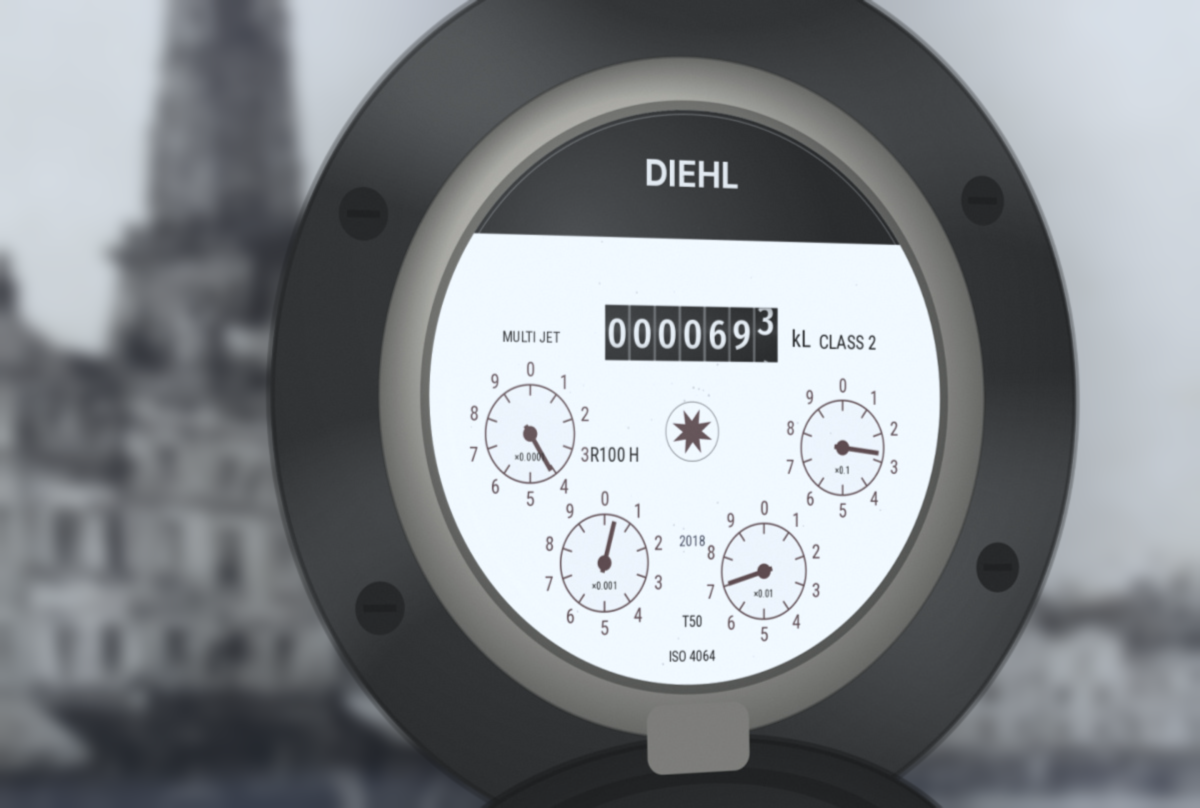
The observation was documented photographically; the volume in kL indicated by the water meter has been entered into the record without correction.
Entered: 693.2704 kL
